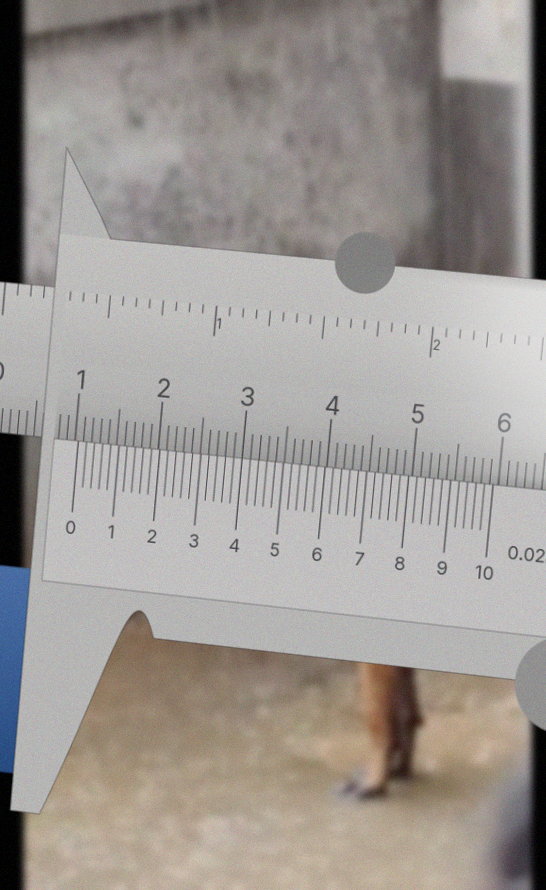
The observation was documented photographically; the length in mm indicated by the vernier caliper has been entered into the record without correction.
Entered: 10.4 mm
